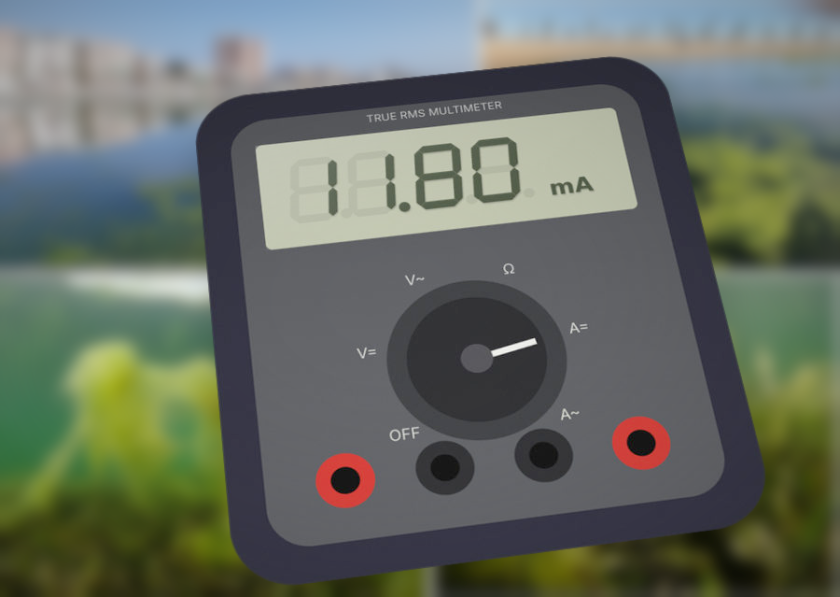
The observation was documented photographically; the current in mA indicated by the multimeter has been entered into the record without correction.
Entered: 11.80 mA
